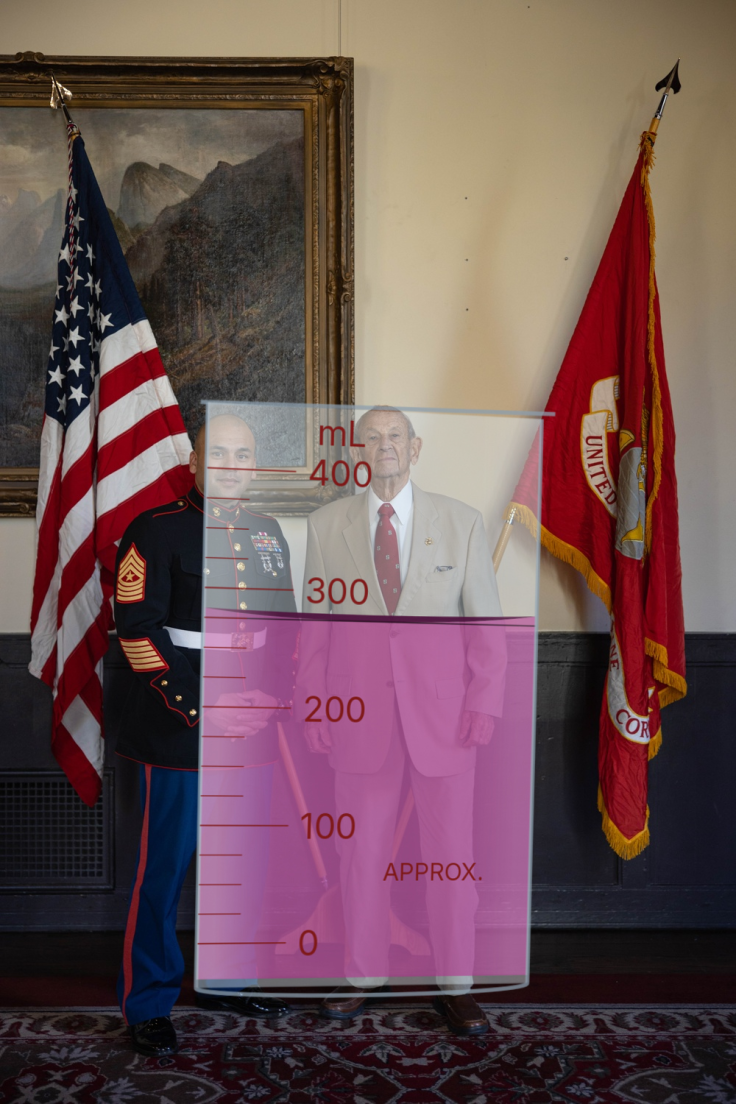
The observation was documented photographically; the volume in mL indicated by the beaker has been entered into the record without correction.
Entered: 275 mL
